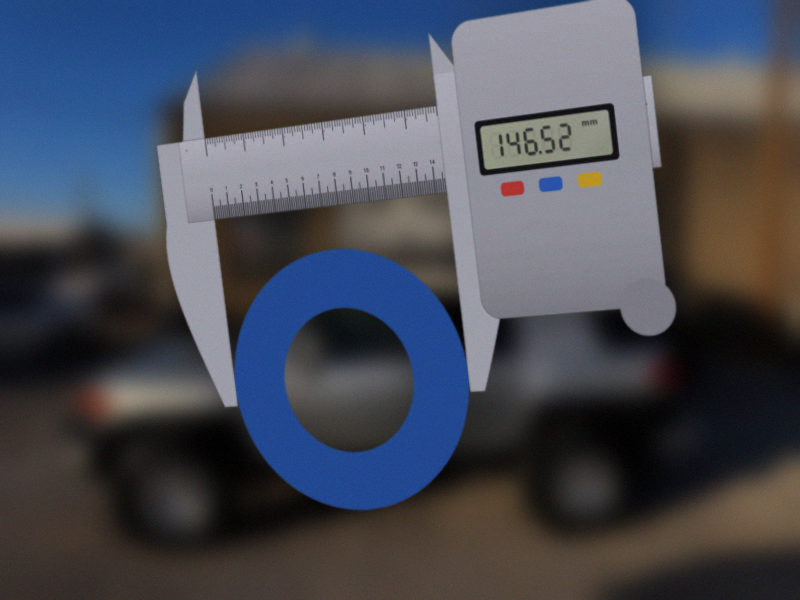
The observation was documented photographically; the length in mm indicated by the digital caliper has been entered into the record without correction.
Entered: 146.52 mm
